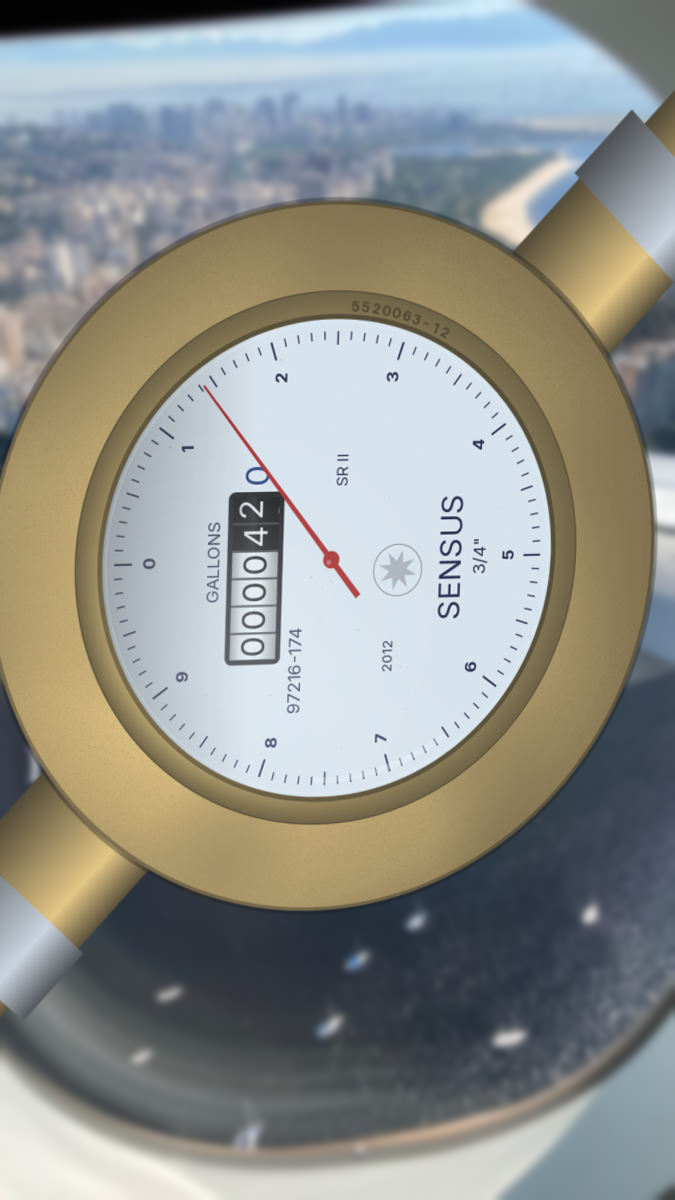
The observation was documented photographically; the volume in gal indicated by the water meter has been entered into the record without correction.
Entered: 421.4 gal
